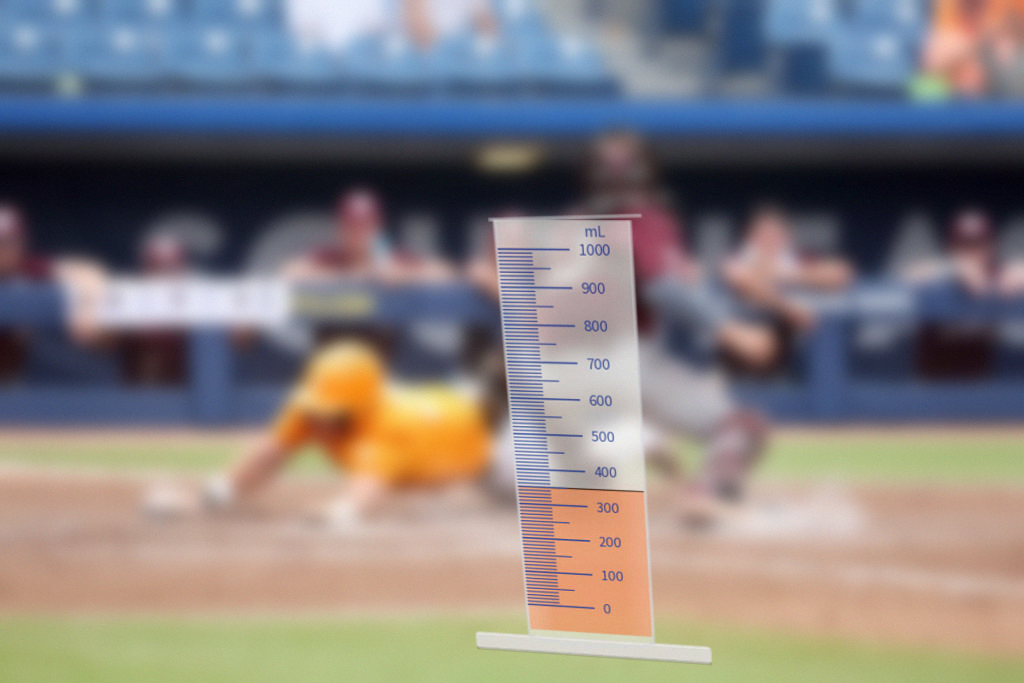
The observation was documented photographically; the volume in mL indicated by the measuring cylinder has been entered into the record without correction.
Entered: 350 mL
